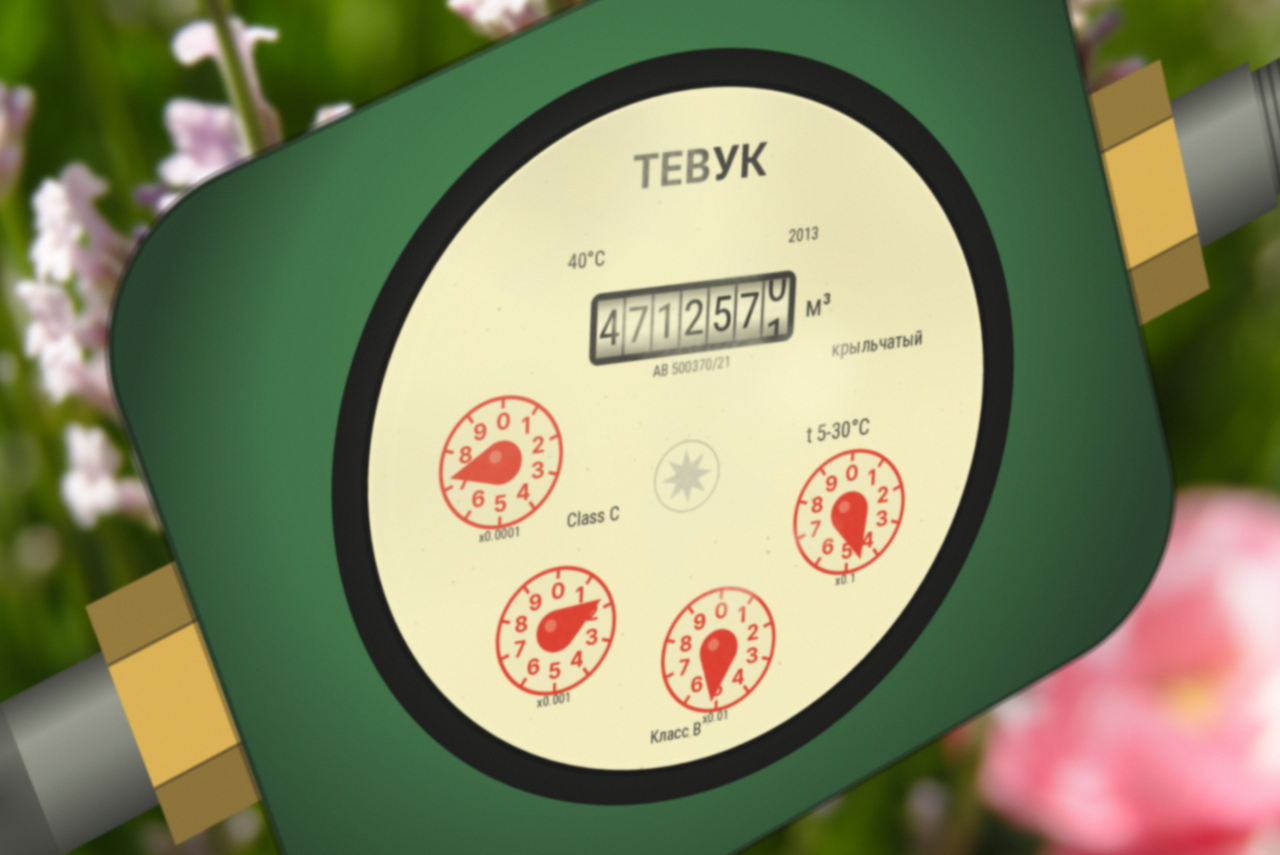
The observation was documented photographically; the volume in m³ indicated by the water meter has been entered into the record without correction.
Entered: 4712570.4517 m³
